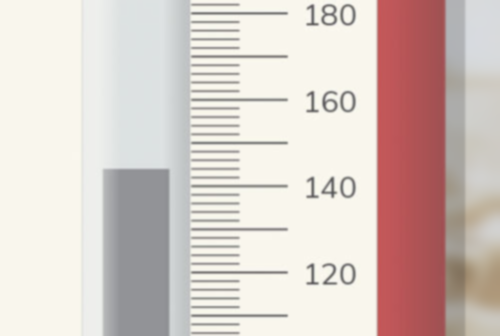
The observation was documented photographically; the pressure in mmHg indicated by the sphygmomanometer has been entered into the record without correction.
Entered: 144 mmHg
